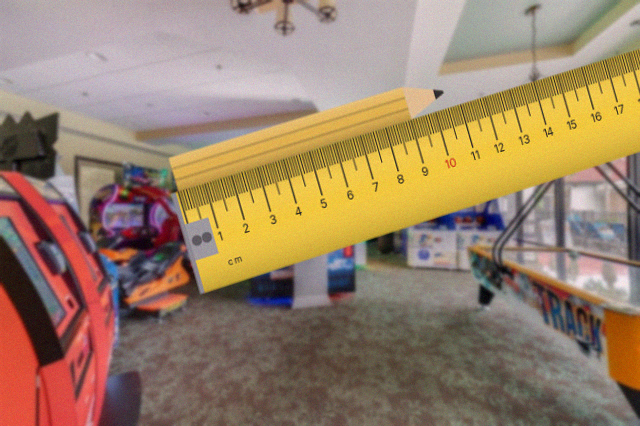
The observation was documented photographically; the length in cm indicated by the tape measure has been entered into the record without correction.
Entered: 10.5 cm
